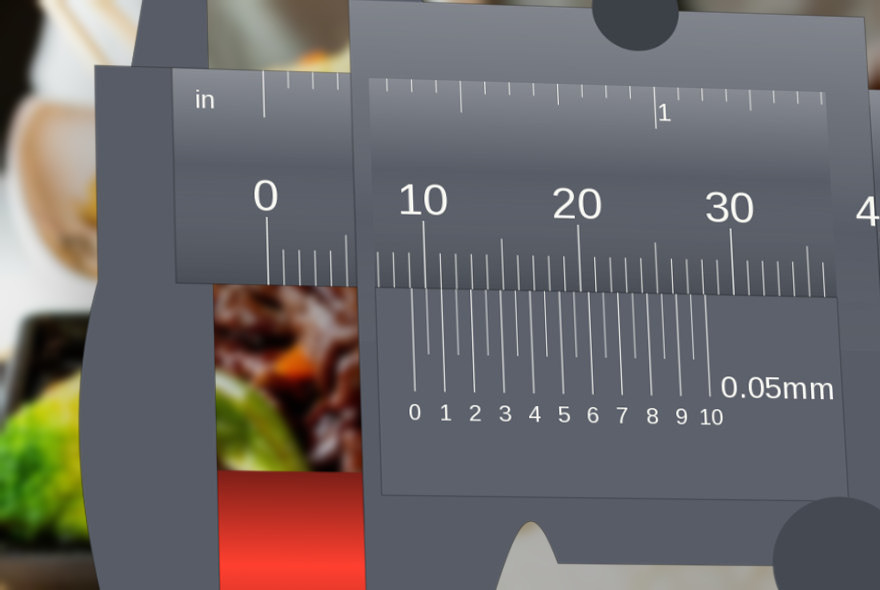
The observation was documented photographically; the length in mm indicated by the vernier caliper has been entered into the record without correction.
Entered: 9.1 mm
